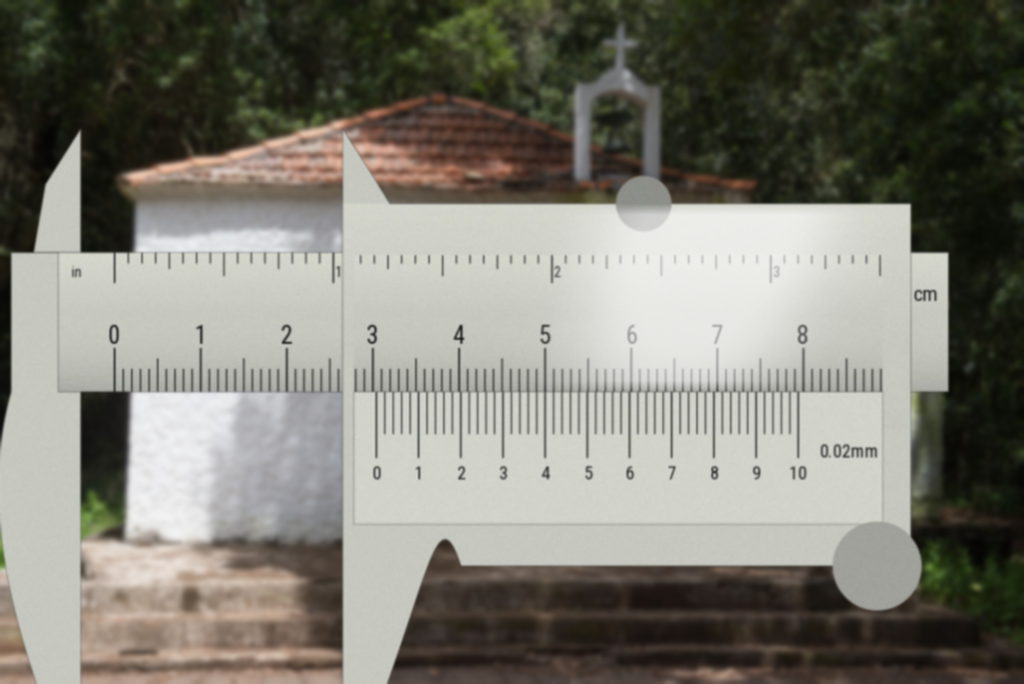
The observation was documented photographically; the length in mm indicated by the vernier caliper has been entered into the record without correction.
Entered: 30.4 mm
